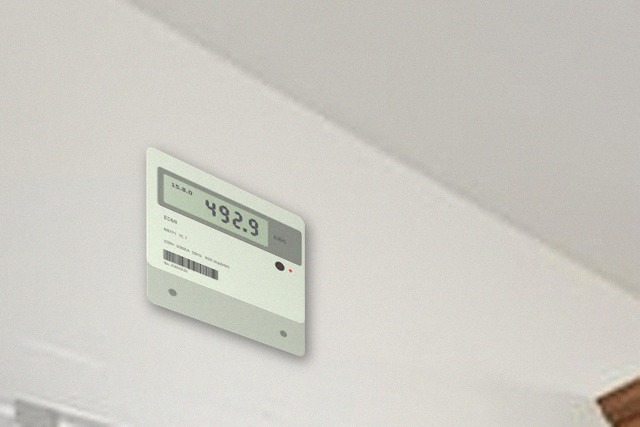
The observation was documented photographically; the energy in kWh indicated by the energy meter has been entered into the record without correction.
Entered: 492.9 kWh
